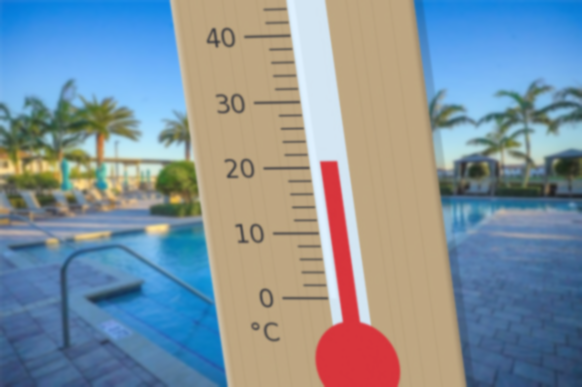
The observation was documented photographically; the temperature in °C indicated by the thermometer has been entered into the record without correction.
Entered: 21 °C
